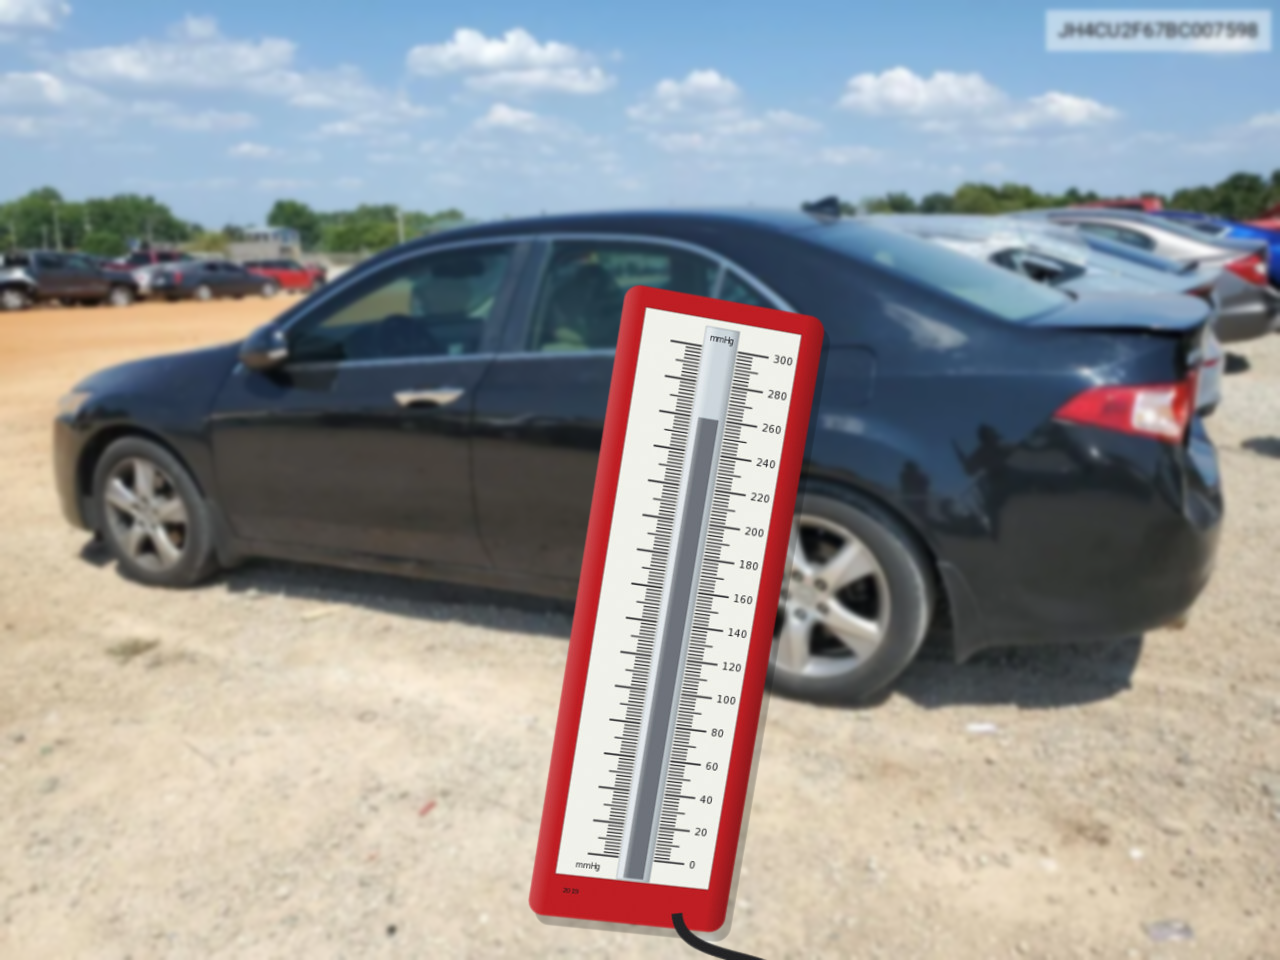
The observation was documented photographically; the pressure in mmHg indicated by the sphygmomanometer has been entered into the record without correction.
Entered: 260 mmHg
